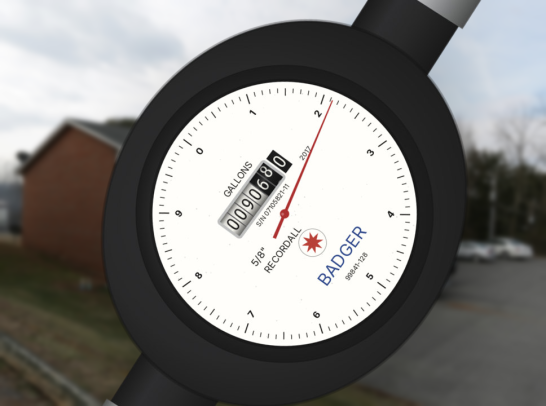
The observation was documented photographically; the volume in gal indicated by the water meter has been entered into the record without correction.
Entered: 90682.1 gal
